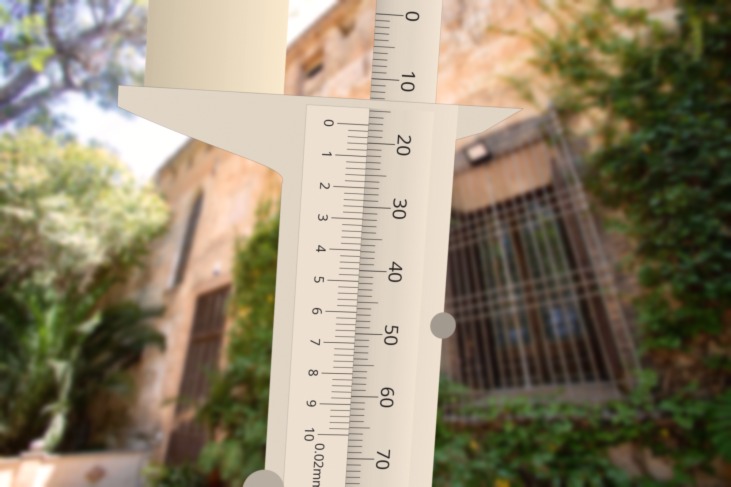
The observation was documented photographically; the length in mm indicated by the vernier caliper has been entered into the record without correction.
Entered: 17.2 mm
